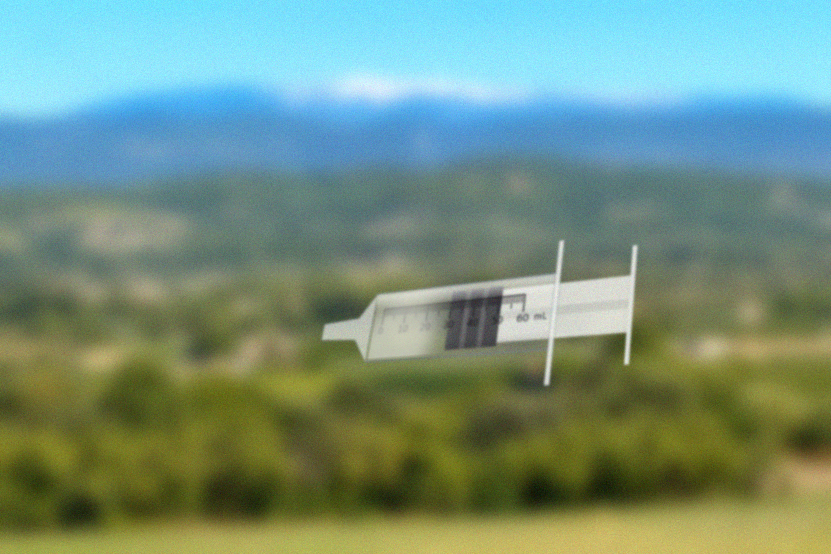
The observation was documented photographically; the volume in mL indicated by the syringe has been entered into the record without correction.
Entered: 30 mL
